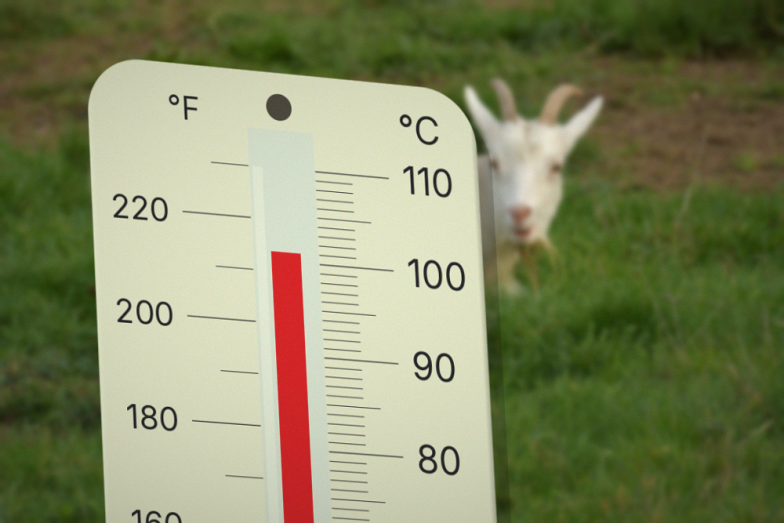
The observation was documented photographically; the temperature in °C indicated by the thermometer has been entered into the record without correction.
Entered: 101 °C
